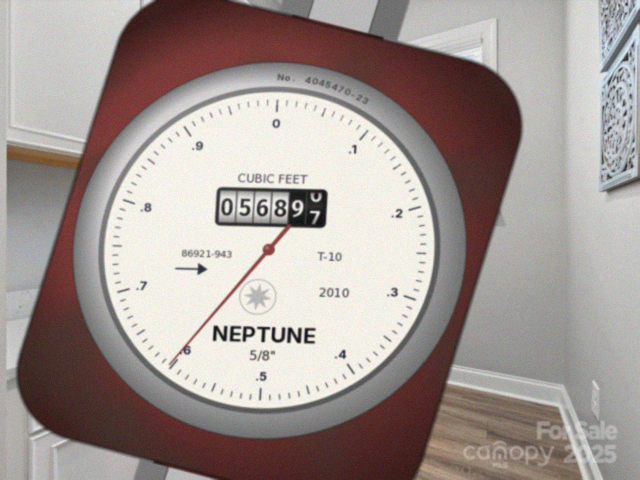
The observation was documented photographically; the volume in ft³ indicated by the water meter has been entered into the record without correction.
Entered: 56896.60 ft³
